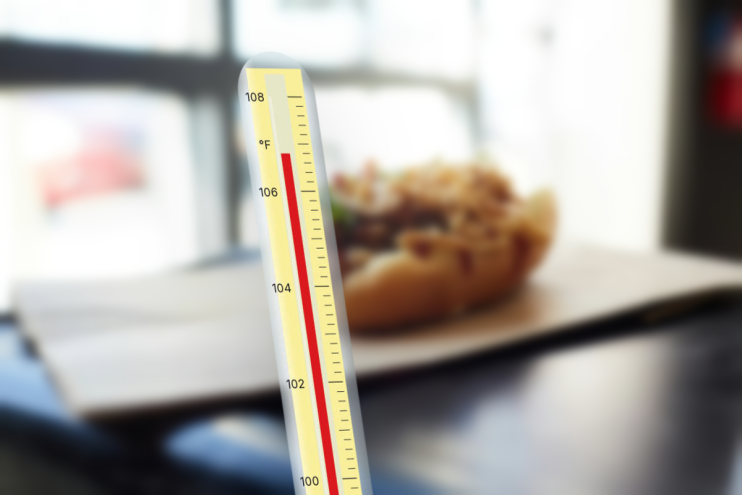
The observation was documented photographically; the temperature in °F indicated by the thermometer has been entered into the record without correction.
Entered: 106.8 °F
